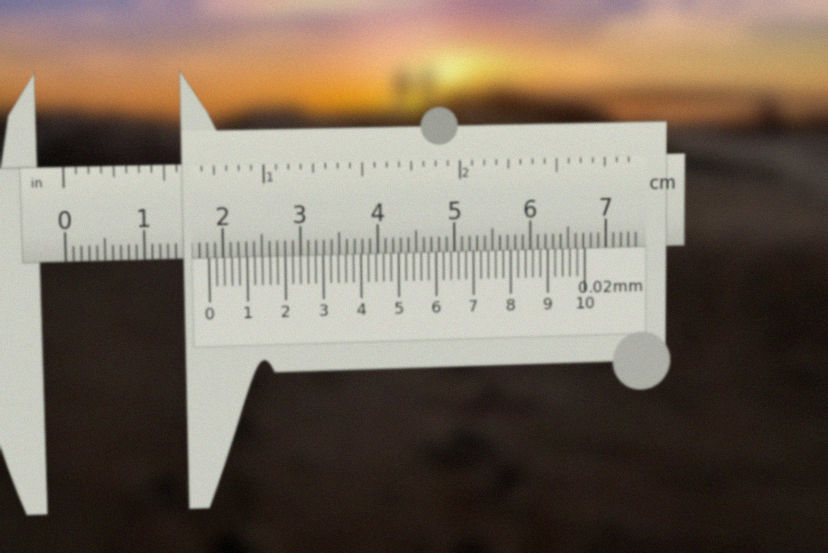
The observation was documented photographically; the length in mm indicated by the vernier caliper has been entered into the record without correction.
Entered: 18.2 mm
